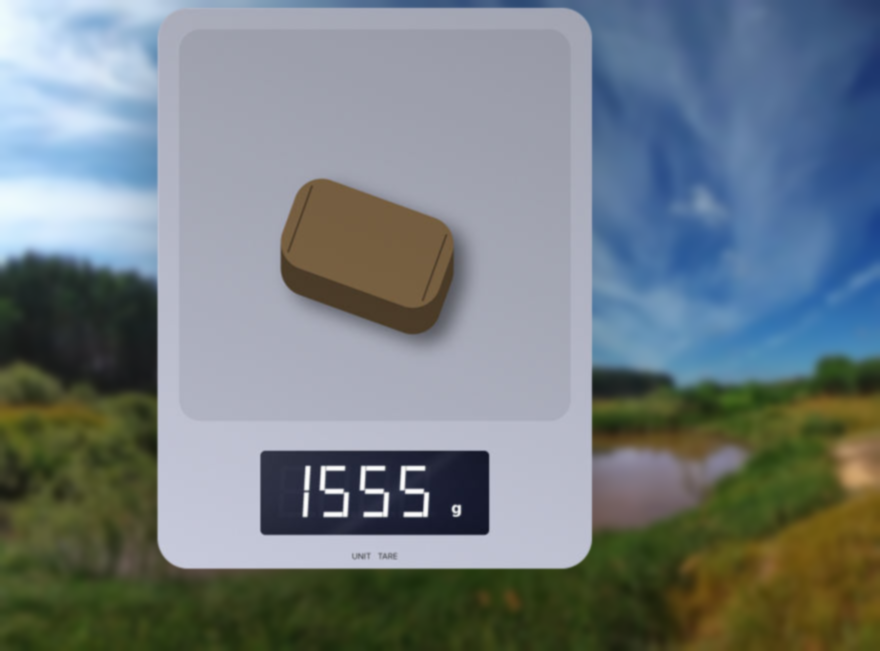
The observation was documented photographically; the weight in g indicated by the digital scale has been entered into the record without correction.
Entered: 1555 g
